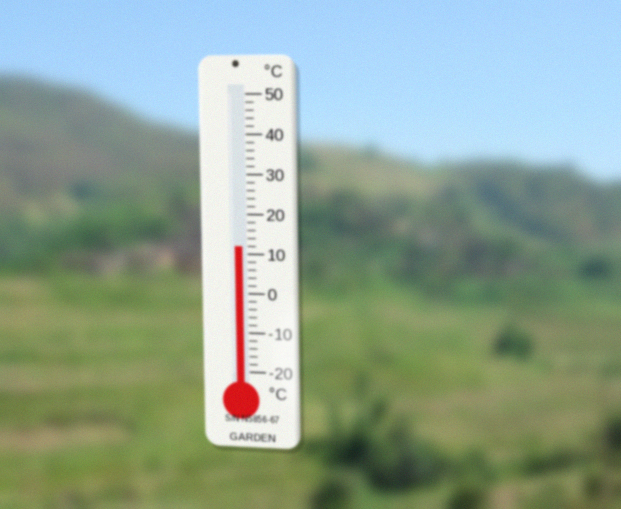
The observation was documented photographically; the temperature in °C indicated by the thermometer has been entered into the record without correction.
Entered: 12 °C
